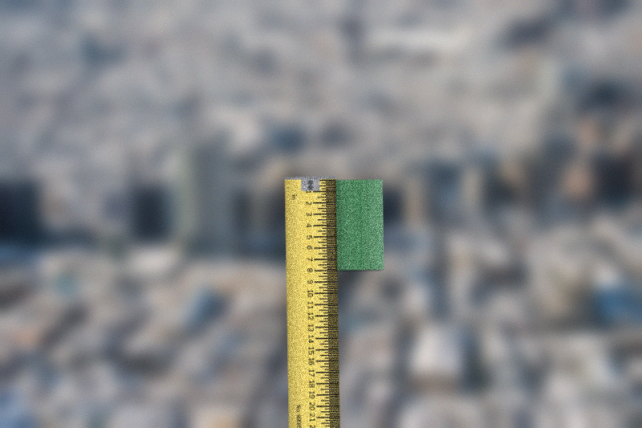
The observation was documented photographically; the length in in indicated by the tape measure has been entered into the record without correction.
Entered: 8 in
